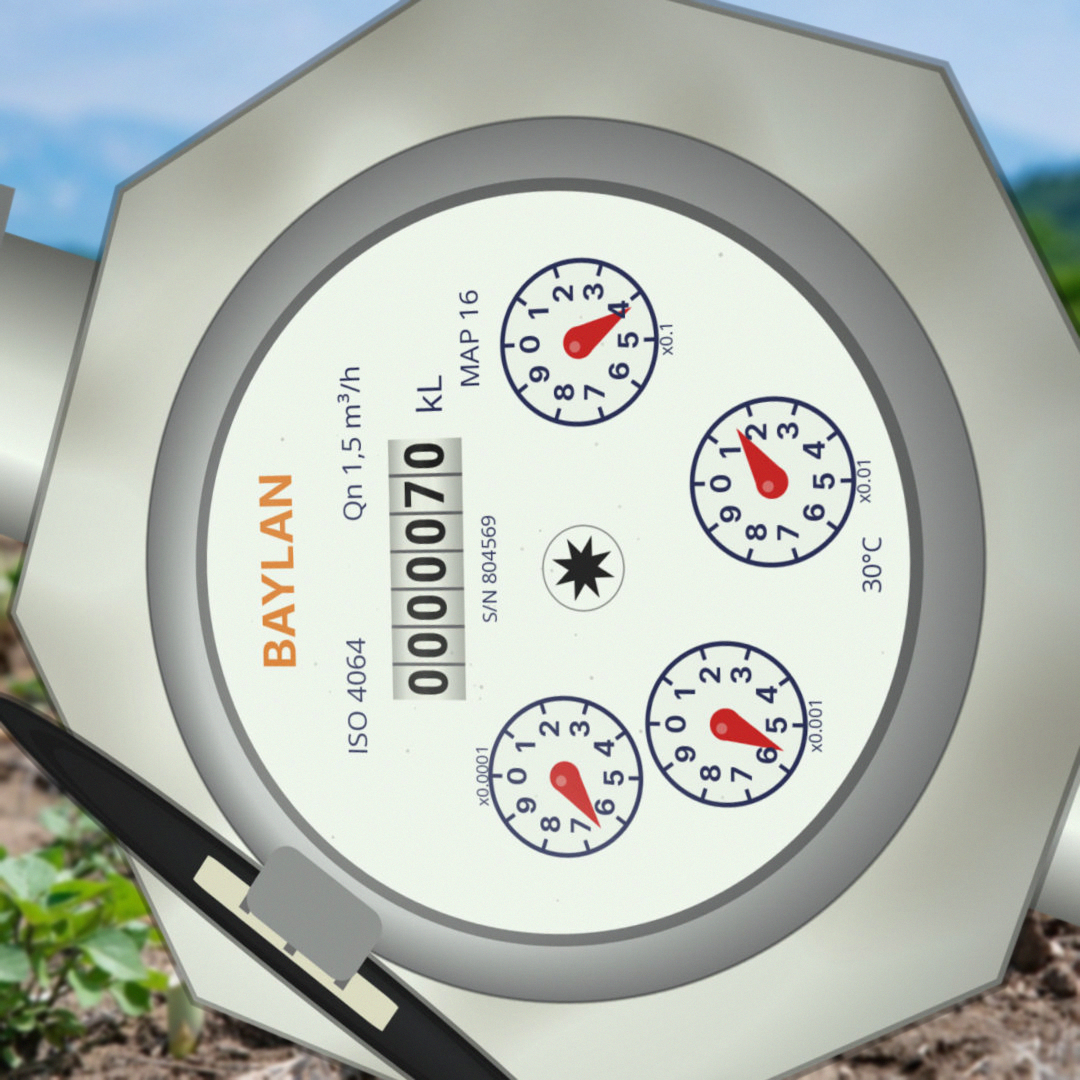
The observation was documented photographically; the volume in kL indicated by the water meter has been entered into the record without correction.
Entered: 70.4156 kL
